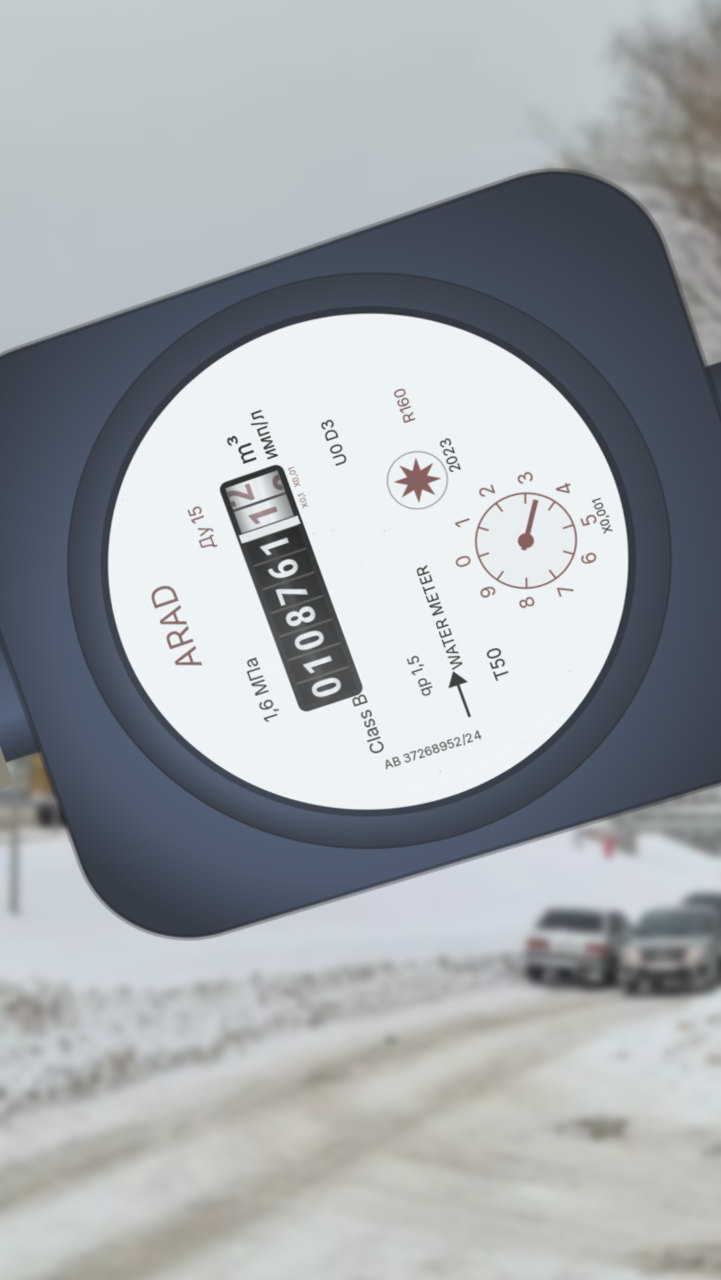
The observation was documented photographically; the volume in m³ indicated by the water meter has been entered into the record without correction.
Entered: 108761.123 m³
